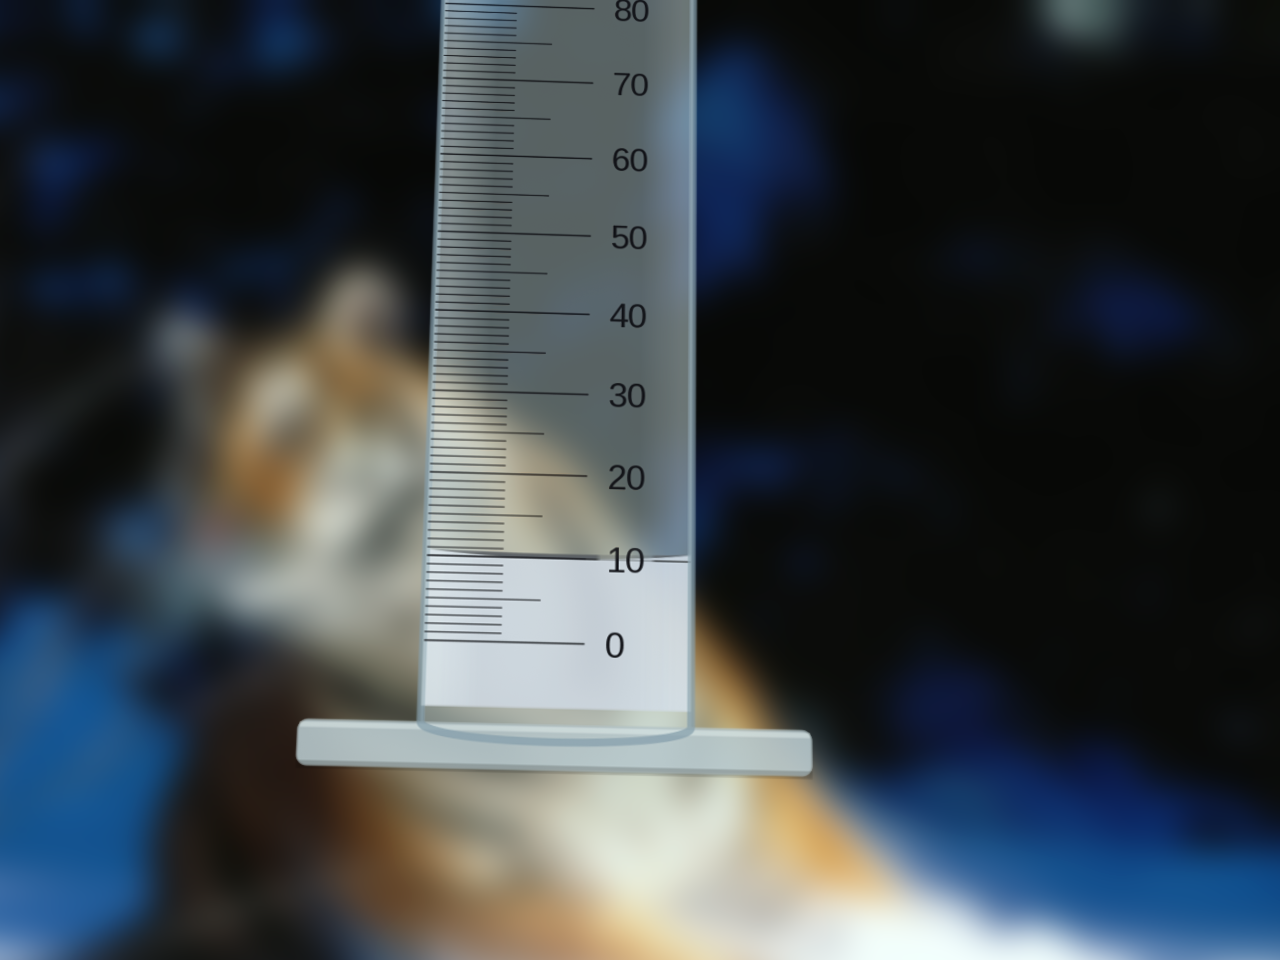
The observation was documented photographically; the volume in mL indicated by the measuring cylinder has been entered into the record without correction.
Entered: 10 mL
